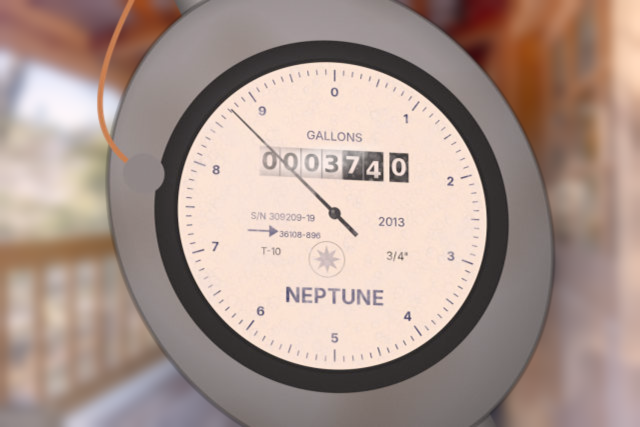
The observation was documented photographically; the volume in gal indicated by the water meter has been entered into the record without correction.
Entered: 3738.7 gal
